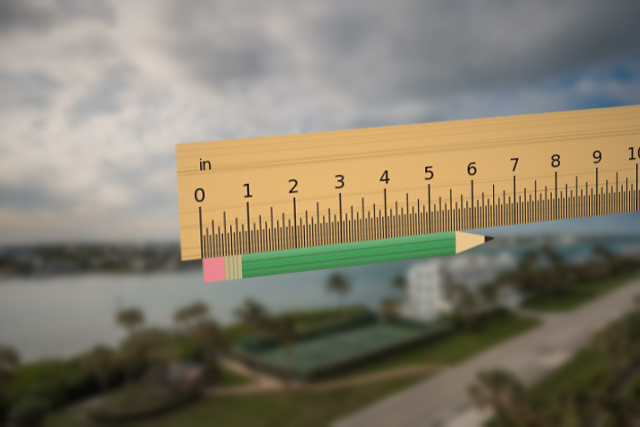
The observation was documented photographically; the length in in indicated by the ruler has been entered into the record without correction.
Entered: 6.5 in
